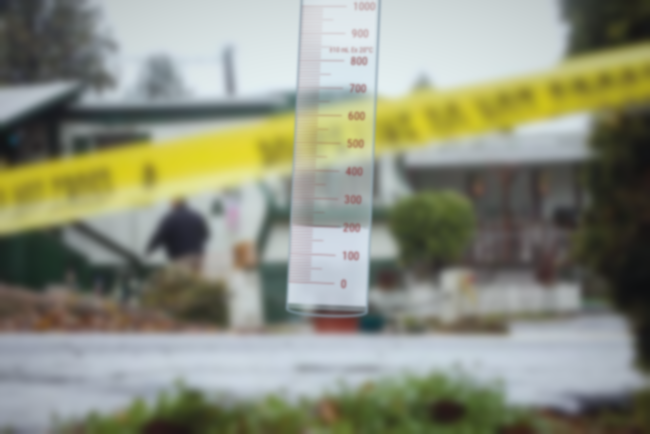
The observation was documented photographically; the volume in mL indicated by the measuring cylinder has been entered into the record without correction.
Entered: 200 mL
